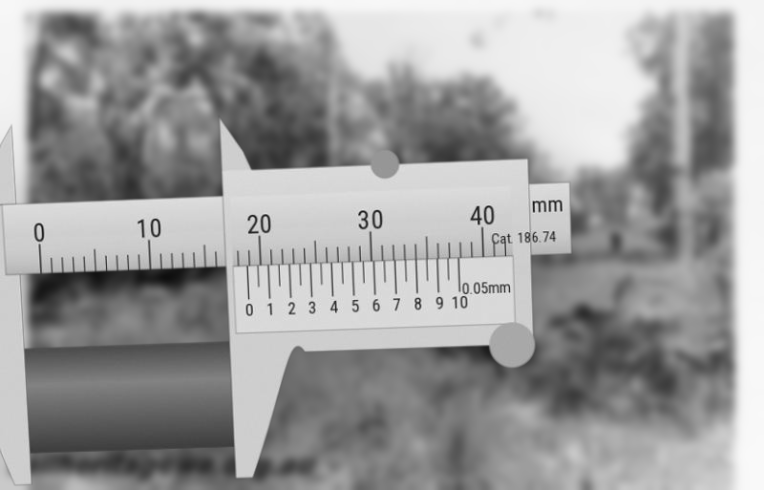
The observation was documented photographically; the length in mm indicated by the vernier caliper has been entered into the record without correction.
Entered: 18.8 mm
